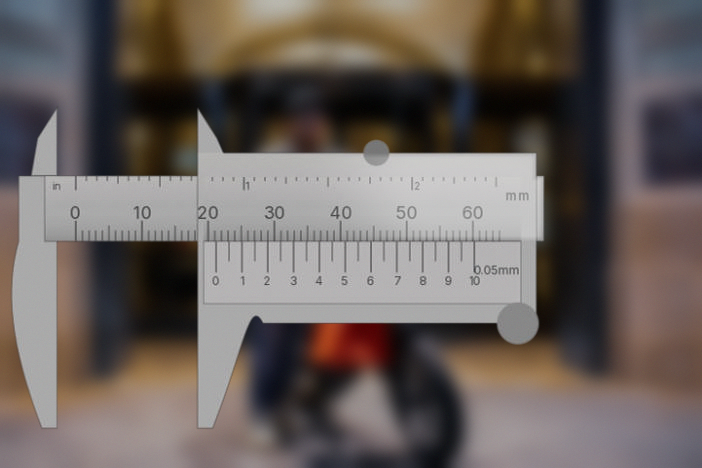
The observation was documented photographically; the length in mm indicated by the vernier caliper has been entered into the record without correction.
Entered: 21.2 mm
